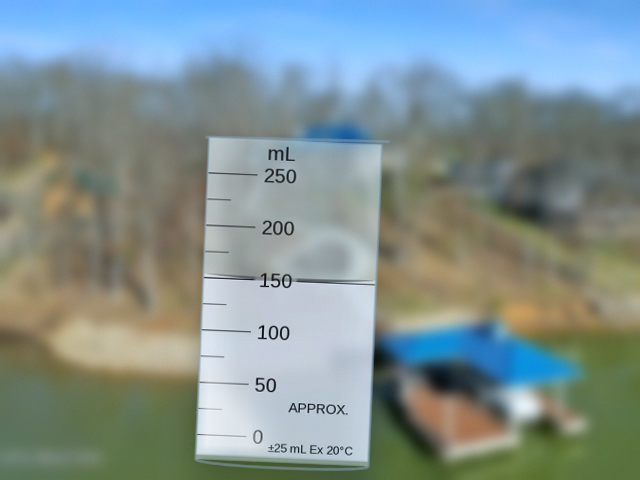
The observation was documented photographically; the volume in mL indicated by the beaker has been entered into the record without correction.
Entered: 150 mL
